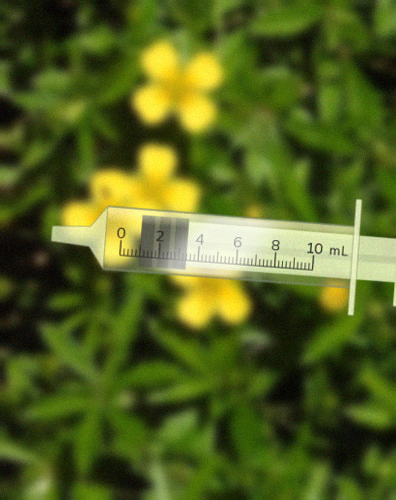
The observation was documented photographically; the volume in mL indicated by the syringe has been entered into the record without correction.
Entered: 1 mL
